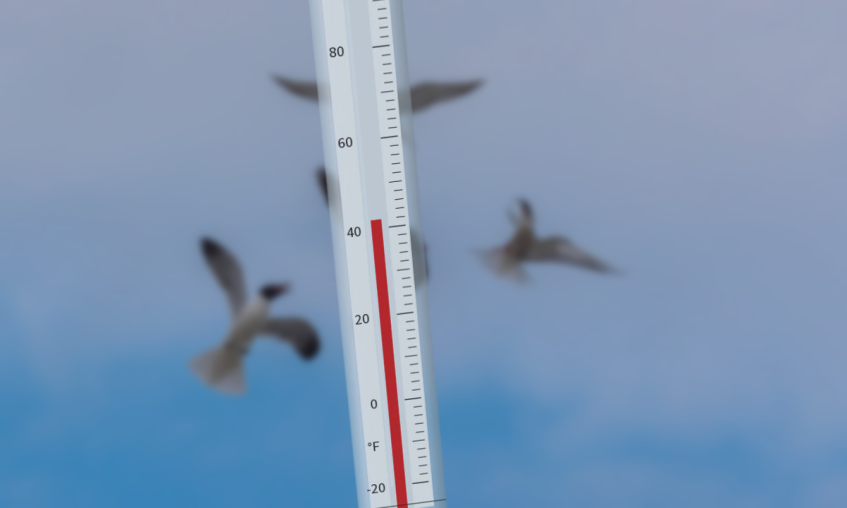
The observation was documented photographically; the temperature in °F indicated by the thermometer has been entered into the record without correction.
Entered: 42 °F
